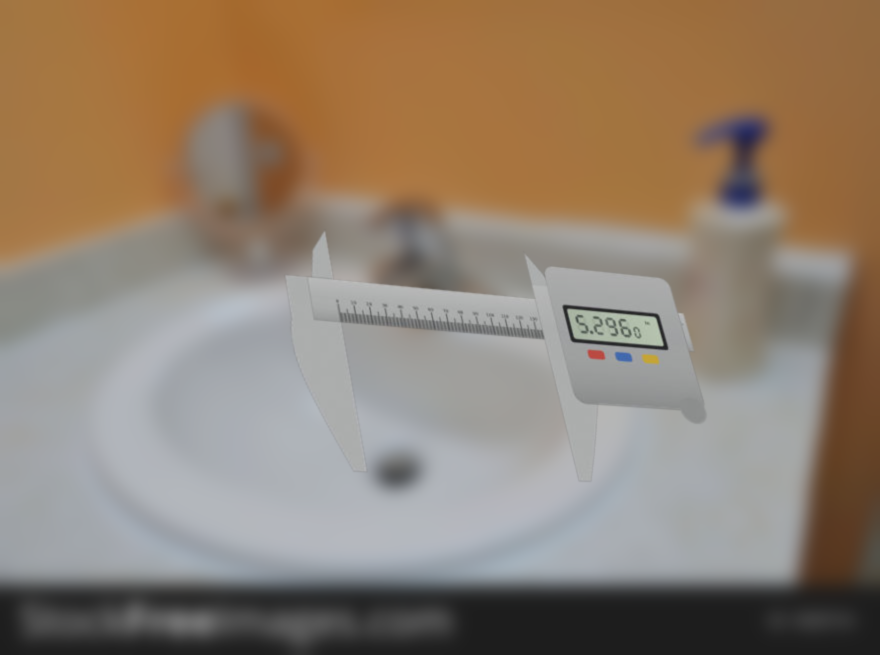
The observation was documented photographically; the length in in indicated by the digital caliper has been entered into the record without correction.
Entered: 5.2960 in
